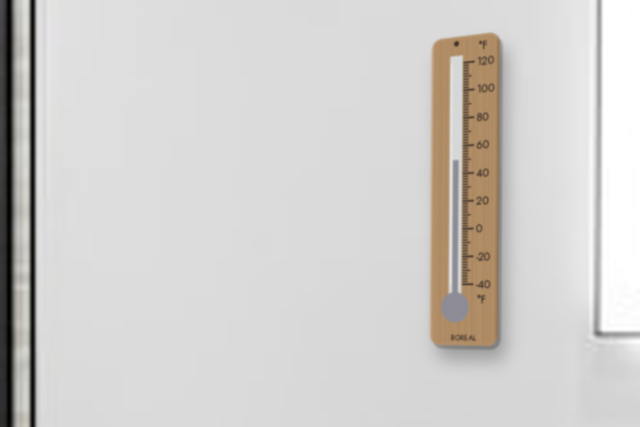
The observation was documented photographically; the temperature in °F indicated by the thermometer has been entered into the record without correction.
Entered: 50 °F
